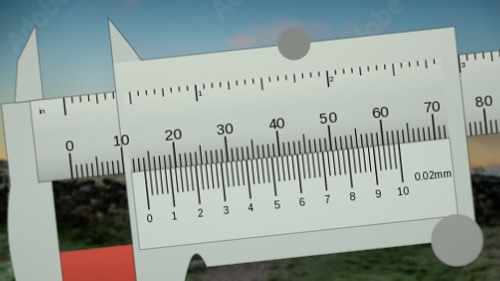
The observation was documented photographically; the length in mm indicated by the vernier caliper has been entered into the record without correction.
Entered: 14.0 mm
